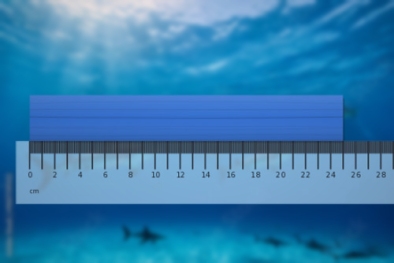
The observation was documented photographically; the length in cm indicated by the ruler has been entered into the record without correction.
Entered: 25 cm
